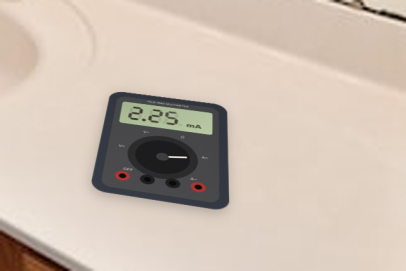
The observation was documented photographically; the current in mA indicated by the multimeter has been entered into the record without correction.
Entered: 2.25 mA
